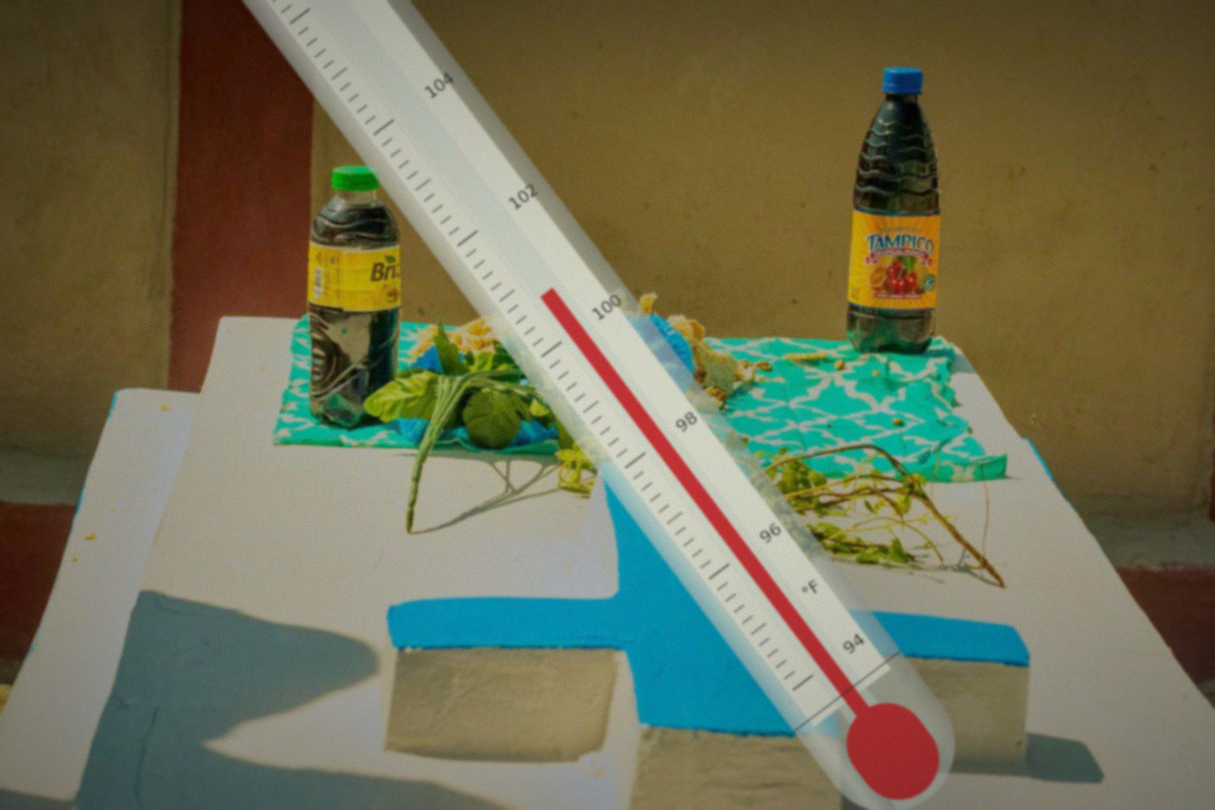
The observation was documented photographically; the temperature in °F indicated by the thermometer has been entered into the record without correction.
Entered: 100.7 °F
